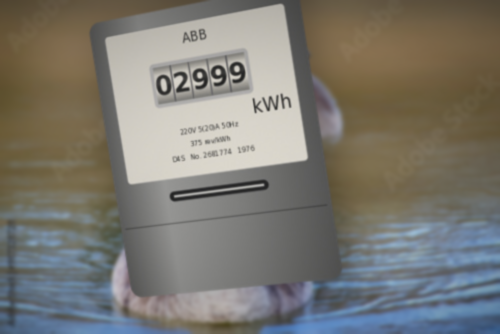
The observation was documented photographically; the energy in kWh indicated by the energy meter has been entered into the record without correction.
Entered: 2999 kWh
